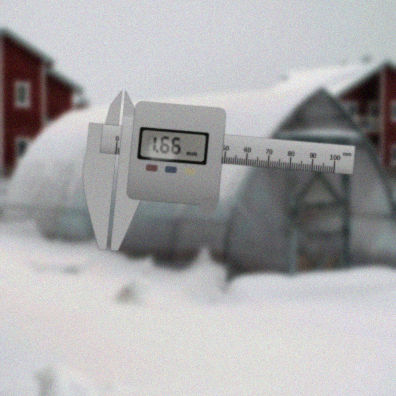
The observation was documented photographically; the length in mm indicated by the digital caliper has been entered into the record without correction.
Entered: 1.66 mm
